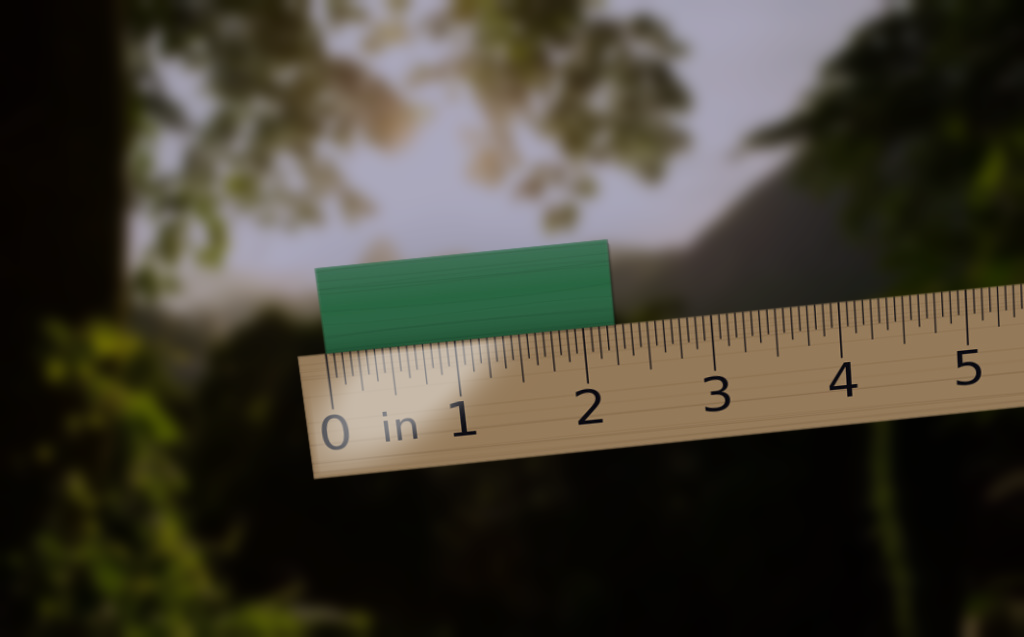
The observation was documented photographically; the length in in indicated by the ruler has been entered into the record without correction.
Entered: 2.25 in
